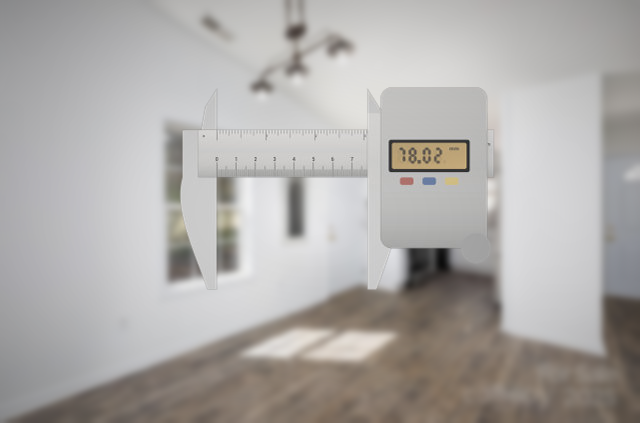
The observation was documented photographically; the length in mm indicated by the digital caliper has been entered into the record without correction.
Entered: 78.02 mm
